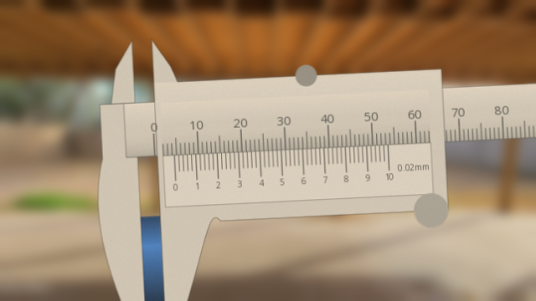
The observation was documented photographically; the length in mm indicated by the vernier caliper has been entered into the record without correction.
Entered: 4.5 mm
